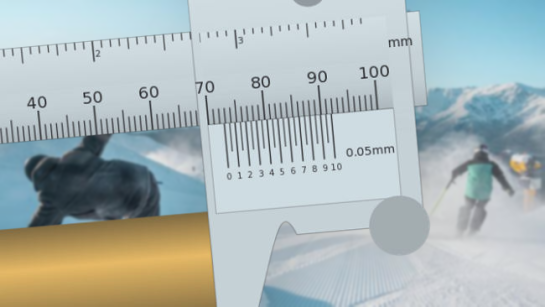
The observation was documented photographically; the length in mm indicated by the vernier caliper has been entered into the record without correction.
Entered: 72.8 mm
